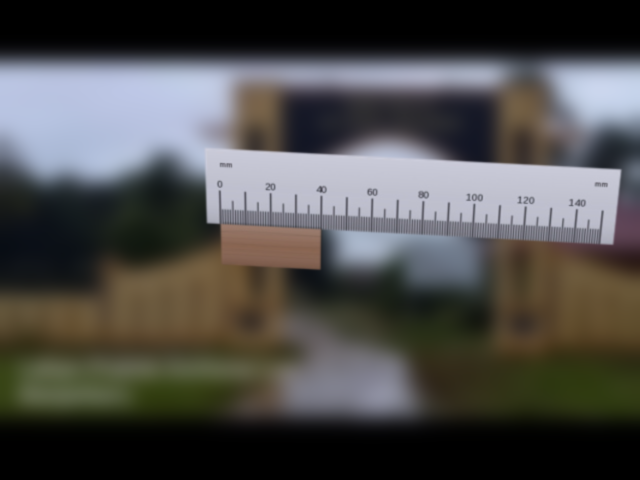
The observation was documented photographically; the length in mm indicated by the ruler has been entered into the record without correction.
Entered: 40 mm
